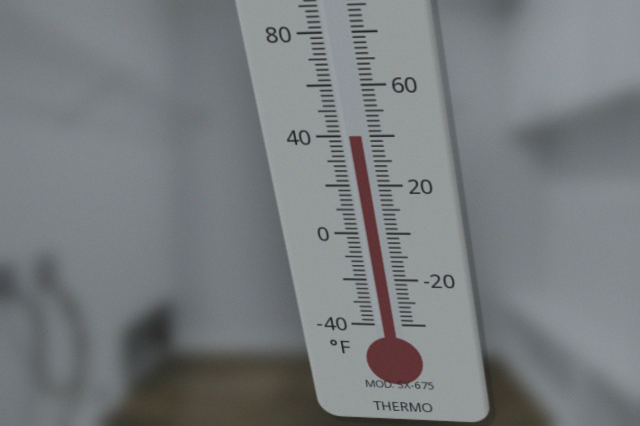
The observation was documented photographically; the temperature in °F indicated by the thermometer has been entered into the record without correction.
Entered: 40 °F
